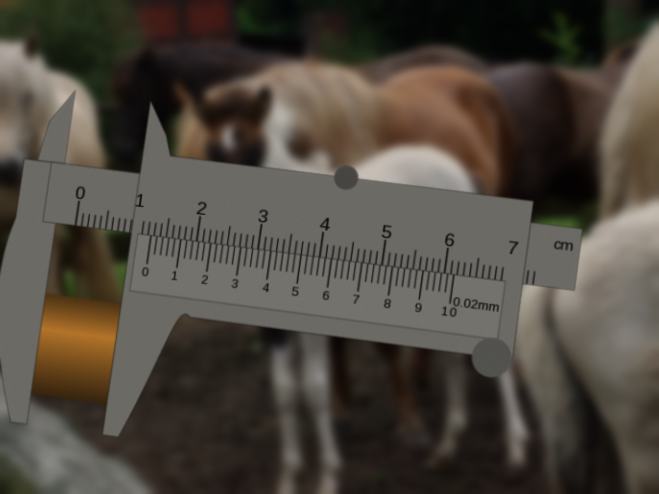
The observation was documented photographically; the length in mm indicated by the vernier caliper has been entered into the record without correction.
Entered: 12.5 mm
